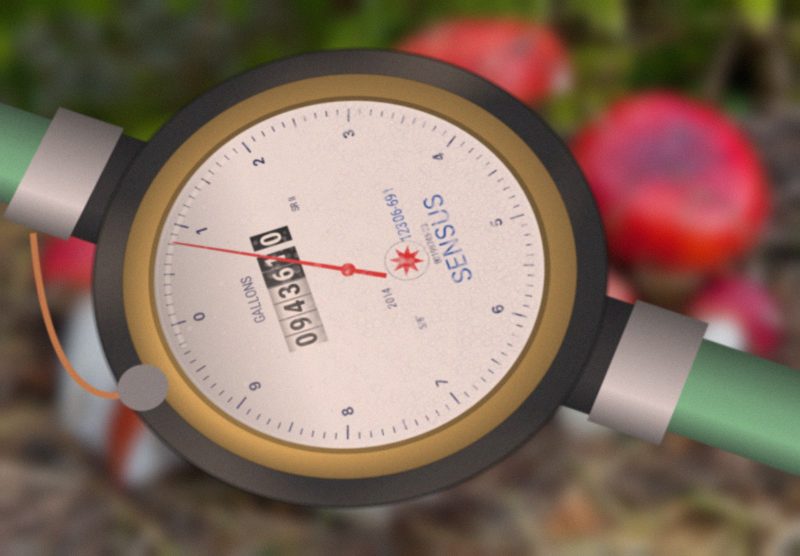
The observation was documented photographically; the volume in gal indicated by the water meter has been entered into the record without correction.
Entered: 943610.8 gal
